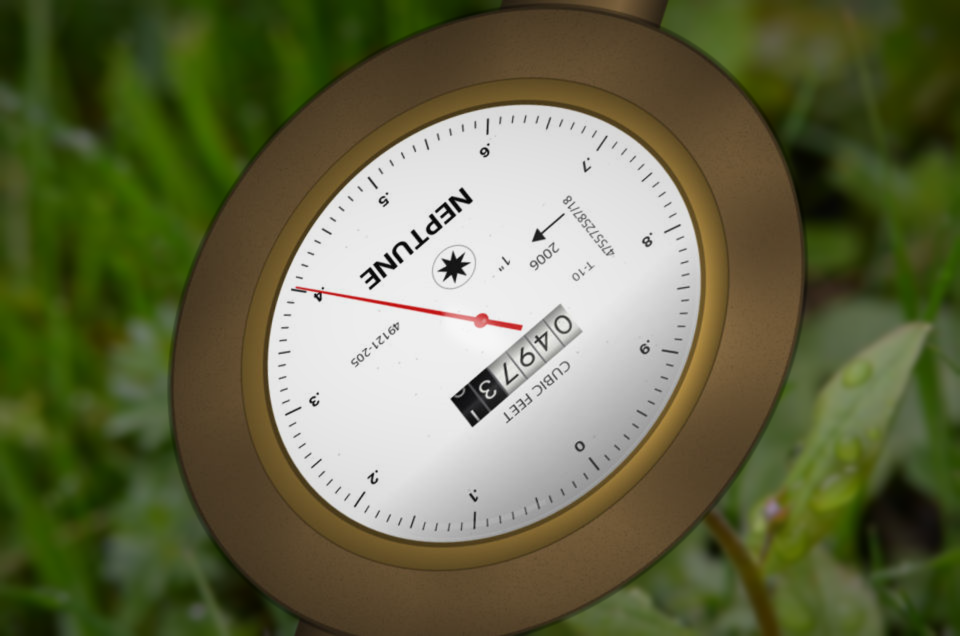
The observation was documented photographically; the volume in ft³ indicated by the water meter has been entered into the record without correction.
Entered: 49731.40 ft³
